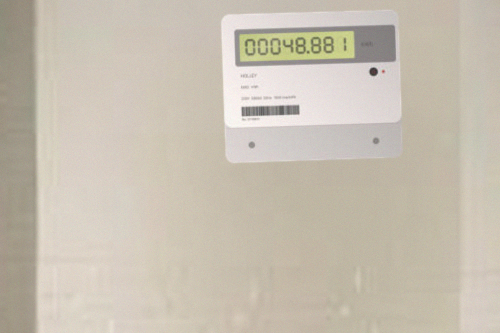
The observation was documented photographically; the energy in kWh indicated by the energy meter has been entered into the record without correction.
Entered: 48.881 kWh
